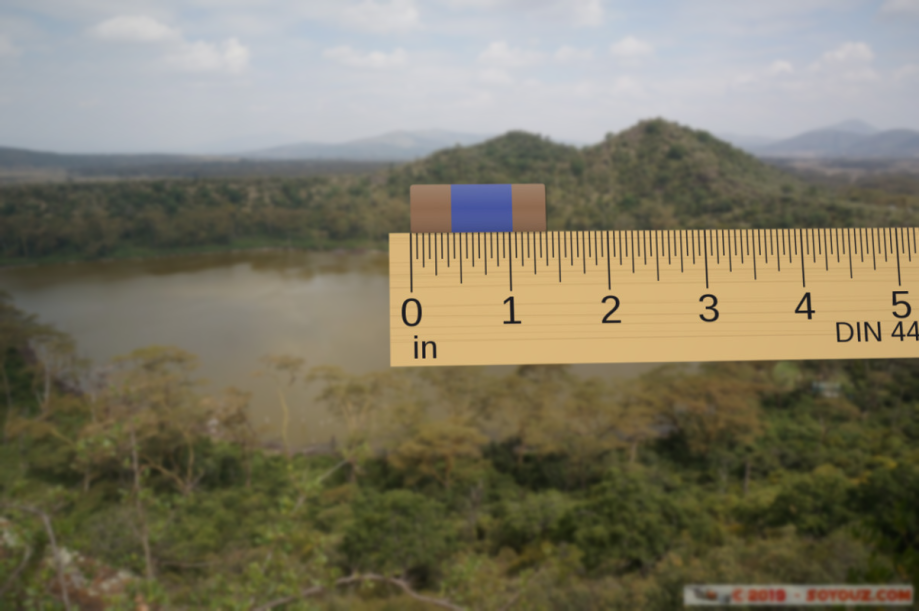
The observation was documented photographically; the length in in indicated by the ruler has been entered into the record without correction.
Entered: 1.375 in
